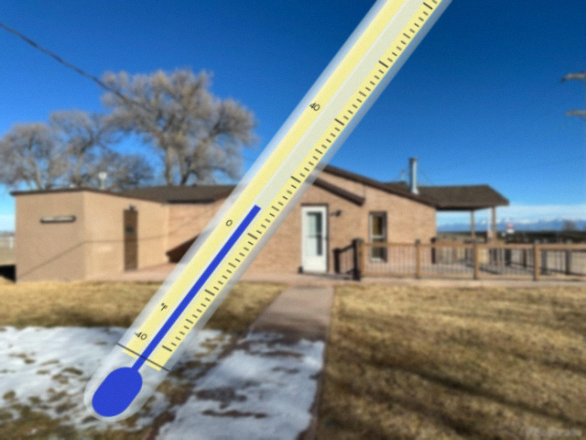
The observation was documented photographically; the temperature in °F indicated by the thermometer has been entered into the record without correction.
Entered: 8 °F
